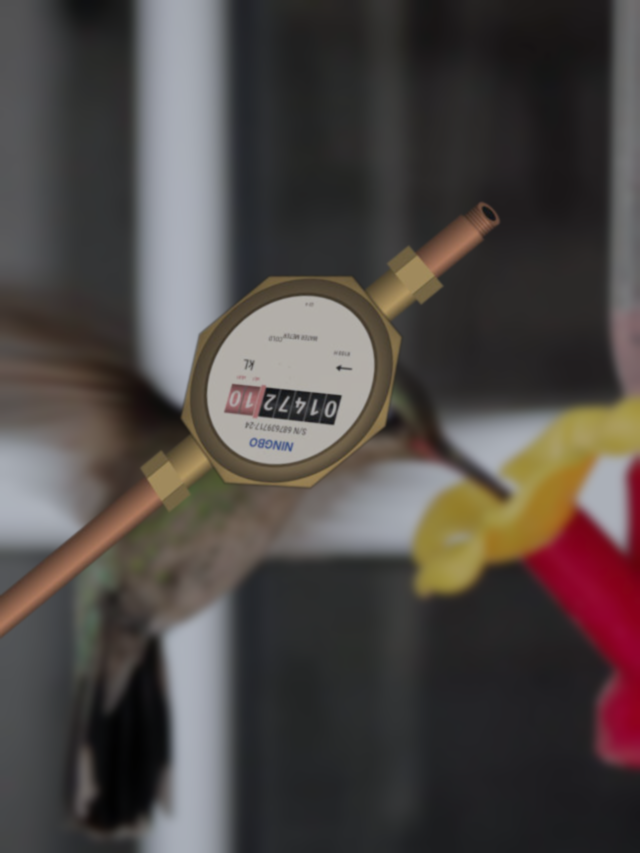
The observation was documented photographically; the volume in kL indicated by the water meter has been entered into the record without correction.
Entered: 1472.10 kL
